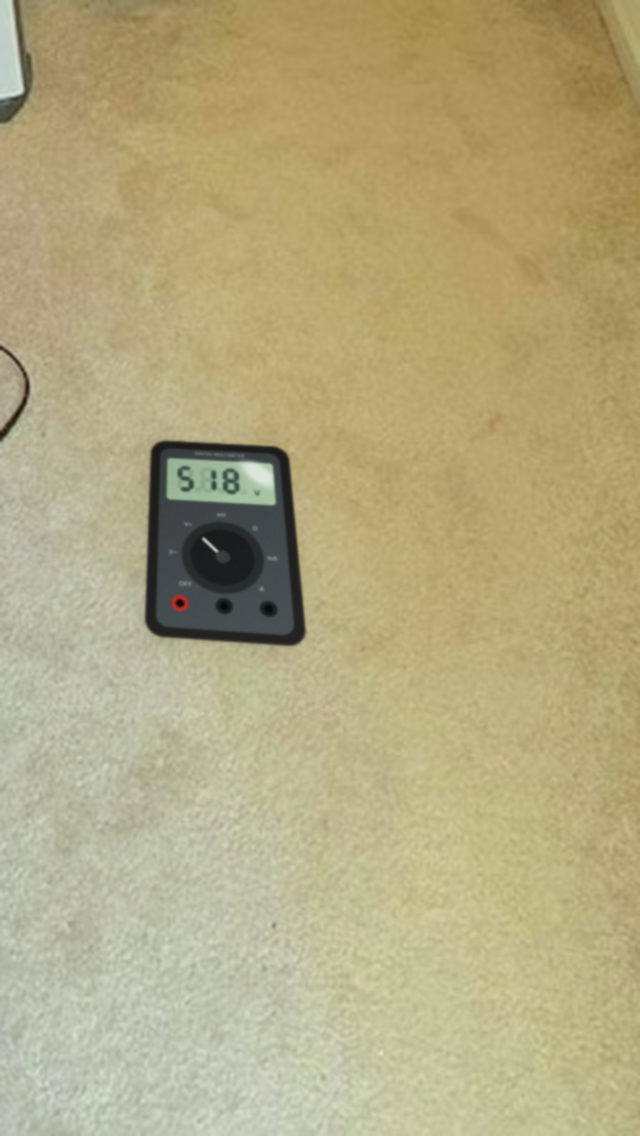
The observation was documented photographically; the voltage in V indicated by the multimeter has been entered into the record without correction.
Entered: 518 V
